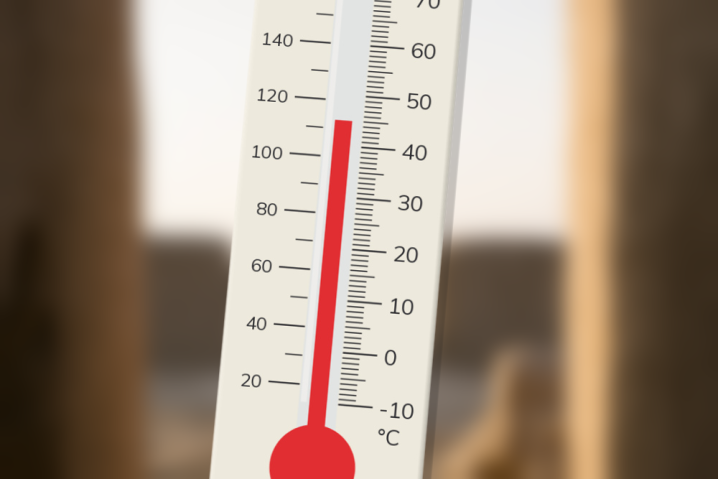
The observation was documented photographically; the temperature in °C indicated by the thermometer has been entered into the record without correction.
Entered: 45 °C
